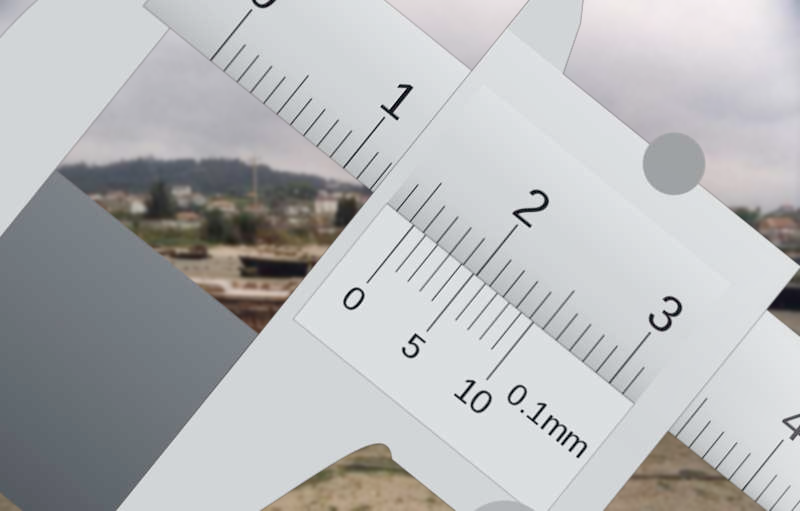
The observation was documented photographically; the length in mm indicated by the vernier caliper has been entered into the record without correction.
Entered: 15.3 mm
